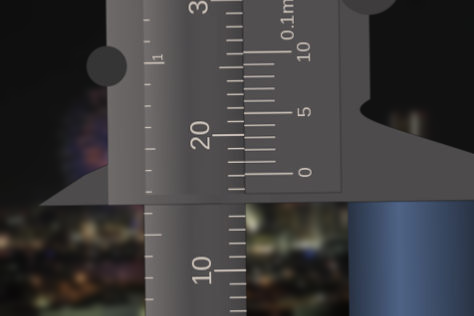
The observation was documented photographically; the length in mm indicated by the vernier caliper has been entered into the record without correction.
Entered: 17.1 mm
